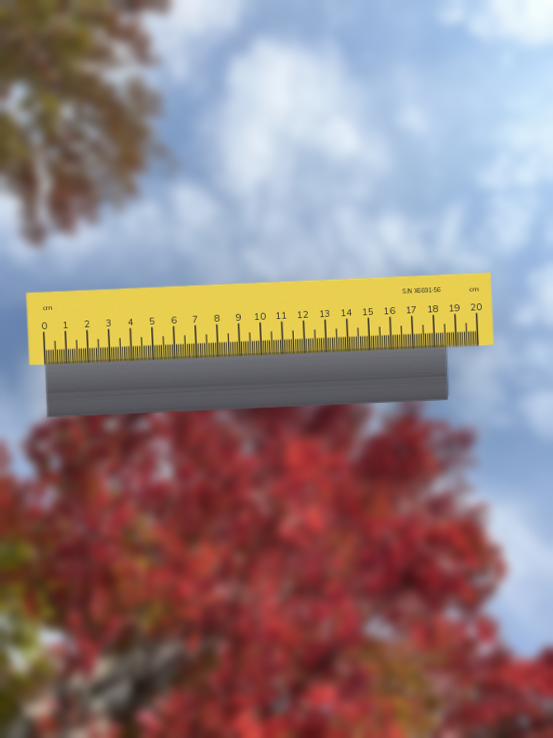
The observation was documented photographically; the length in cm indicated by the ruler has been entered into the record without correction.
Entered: 18.5 cm
